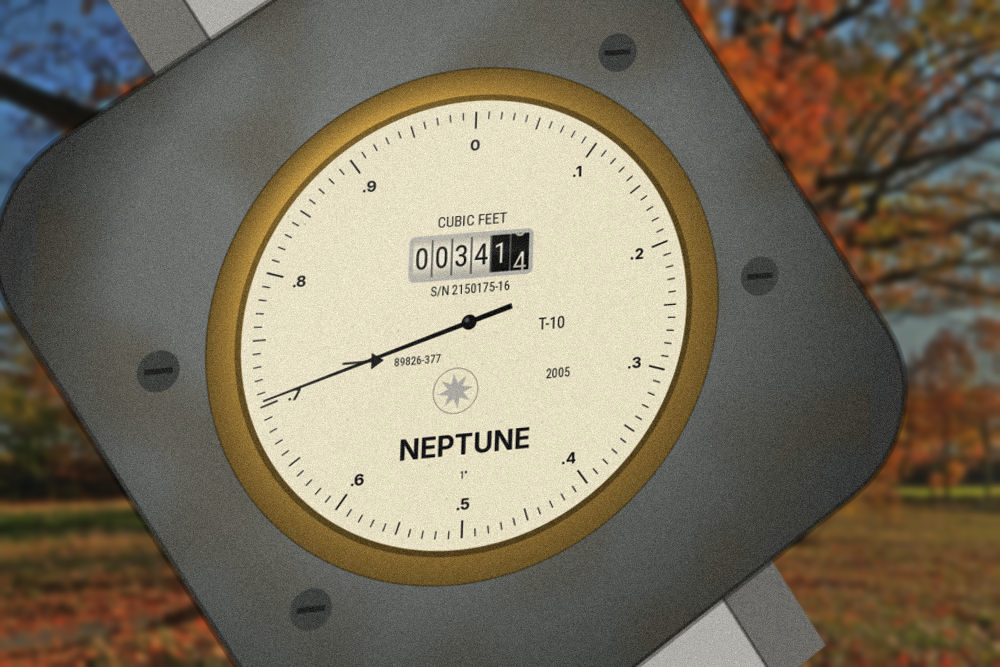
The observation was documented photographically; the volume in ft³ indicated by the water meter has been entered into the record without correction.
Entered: 3413.70 ft³
